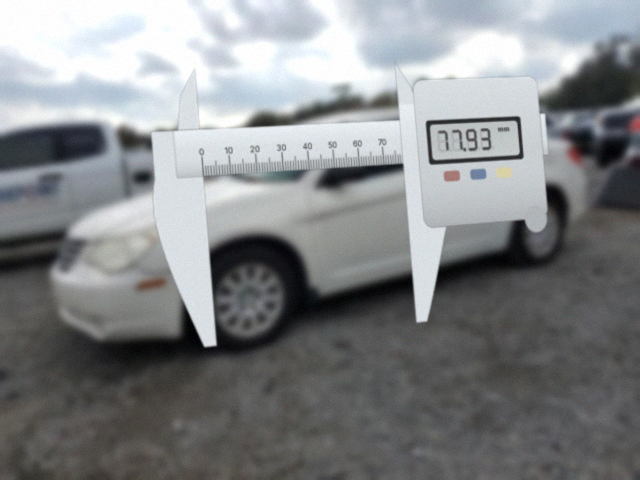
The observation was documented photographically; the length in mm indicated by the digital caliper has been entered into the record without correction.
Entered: 77.93 mm
